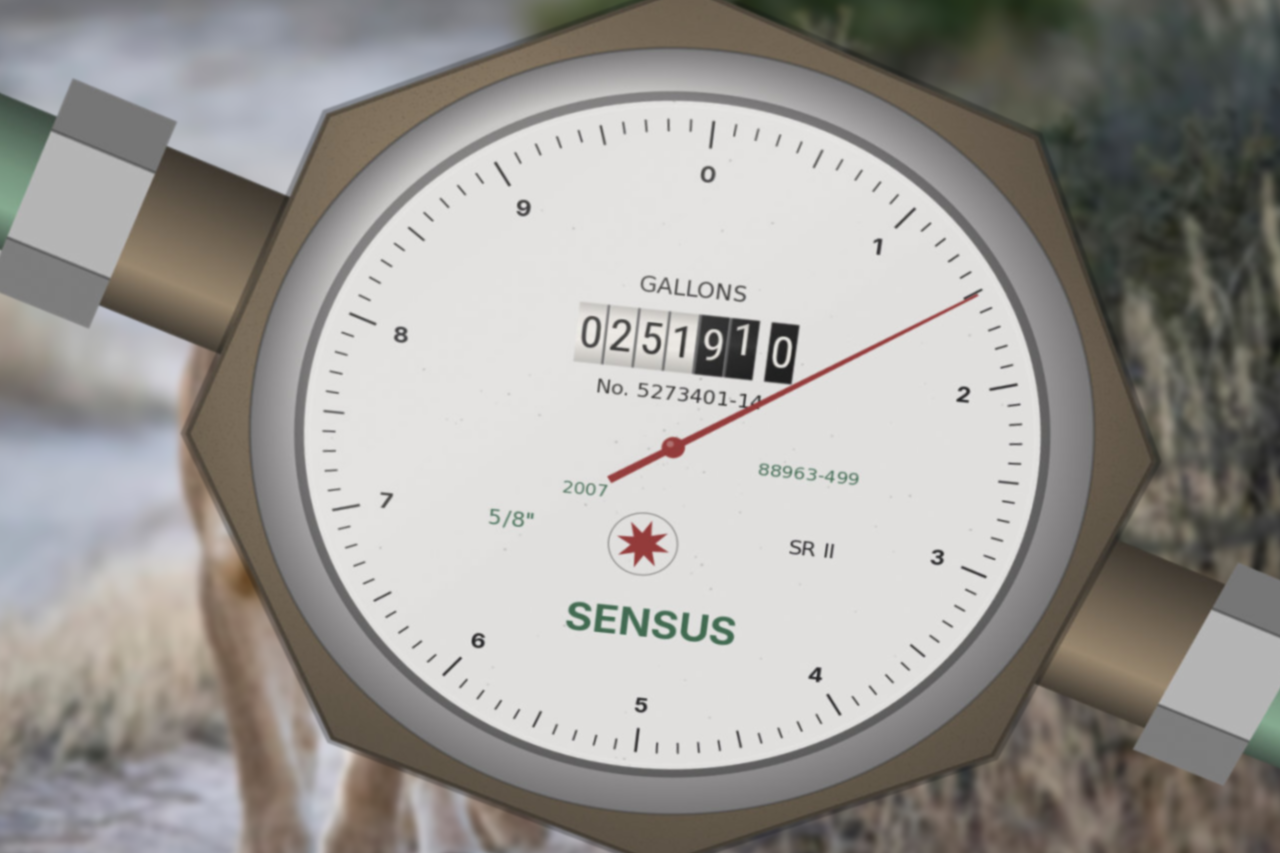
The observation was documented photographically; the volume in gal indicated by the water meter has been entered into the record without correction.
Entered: 251911.5 gal
